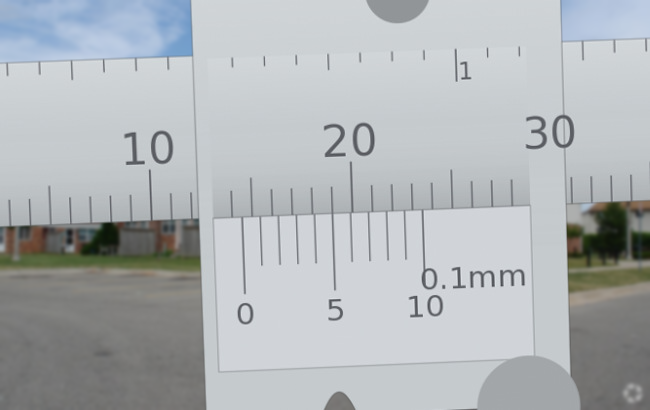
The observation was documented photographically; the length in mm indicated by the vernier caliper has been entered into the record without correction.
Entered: 14.5 mm
